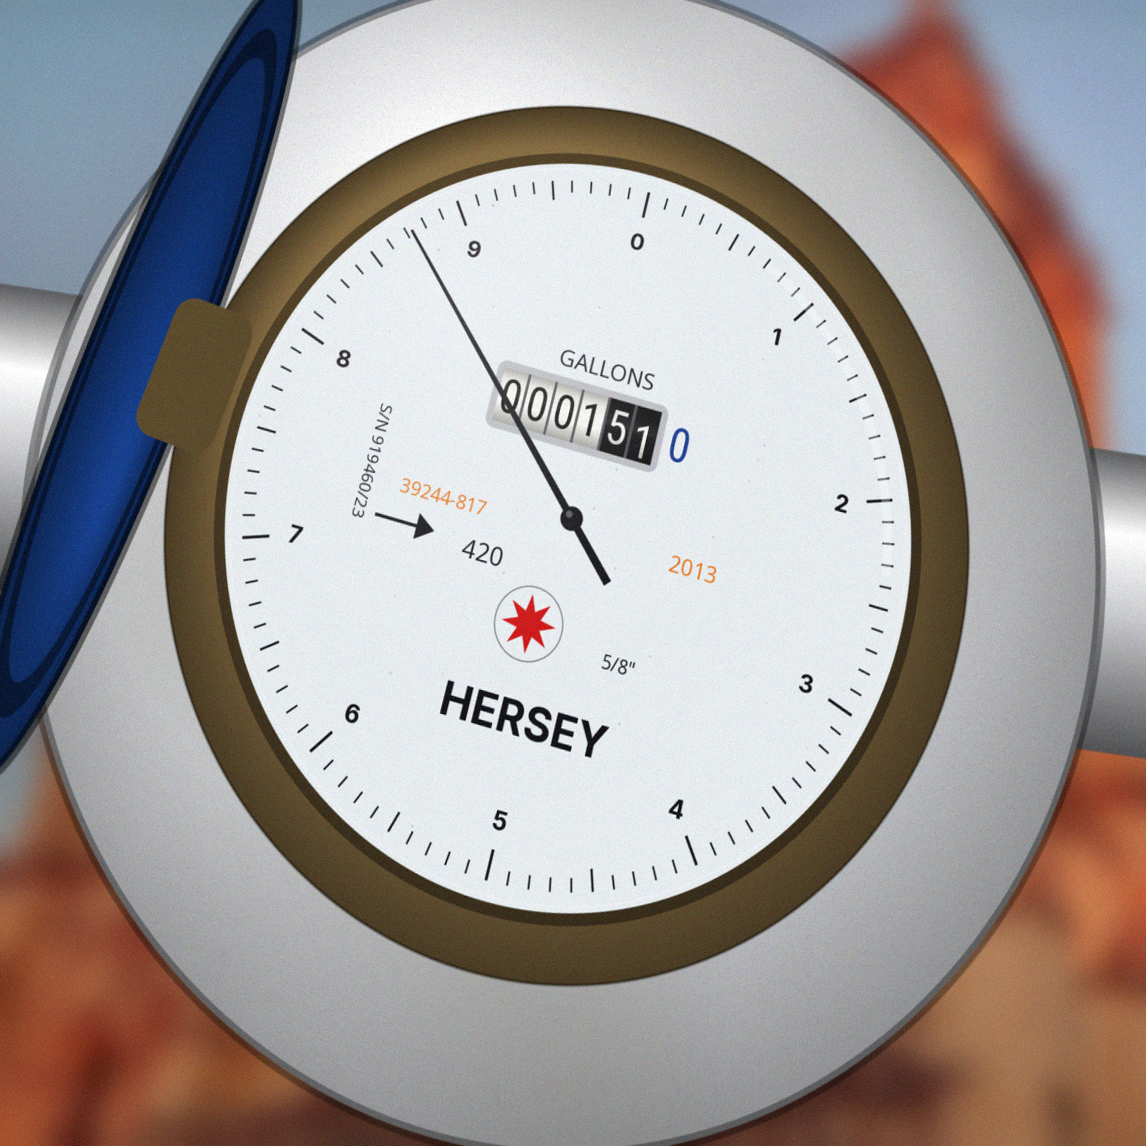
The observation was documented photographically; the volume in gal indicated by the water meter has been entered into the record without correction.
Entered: 1508.7 gal
